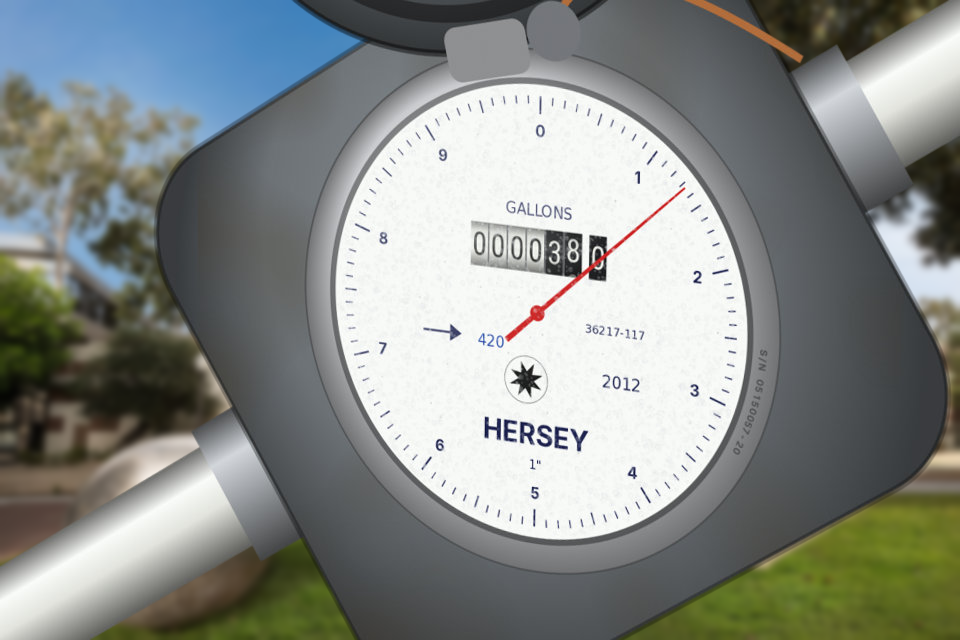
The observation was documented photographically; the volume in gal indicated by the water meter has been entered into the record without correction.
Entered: 381.3 gal
